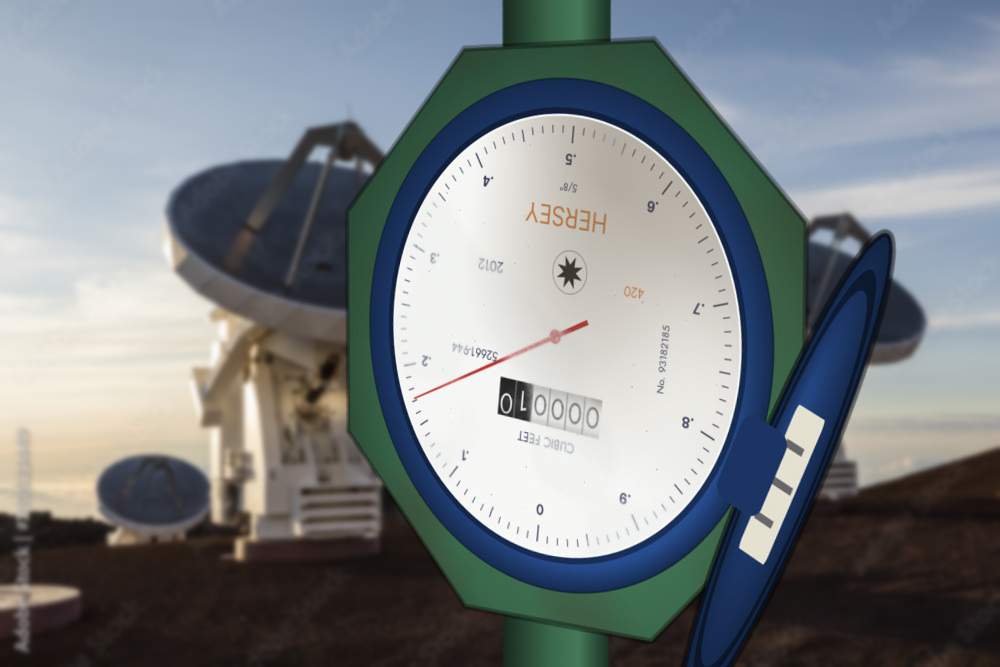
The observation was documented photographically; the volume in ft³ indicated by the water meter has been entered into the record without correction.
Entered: 10.17 ft³
